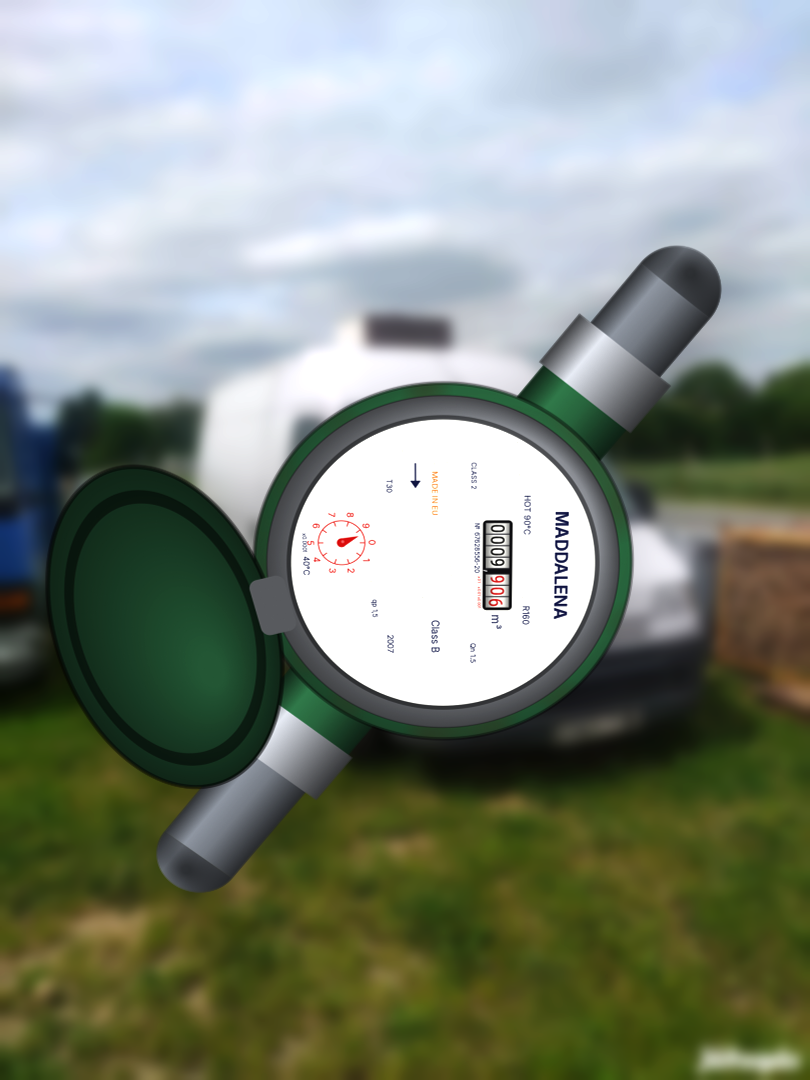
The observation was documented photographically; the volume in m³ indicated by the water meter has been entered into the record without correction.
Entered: 9.9059 m³
